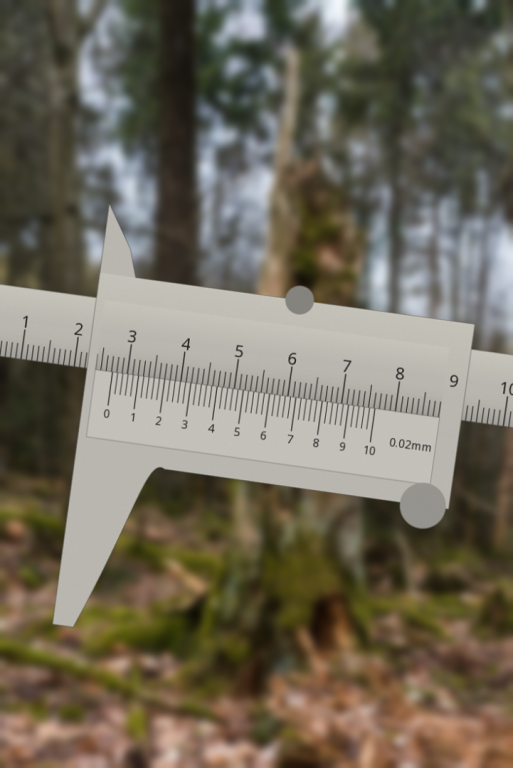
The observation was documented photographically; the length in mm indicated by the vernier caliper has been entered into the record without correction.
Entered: 27.2 mm
